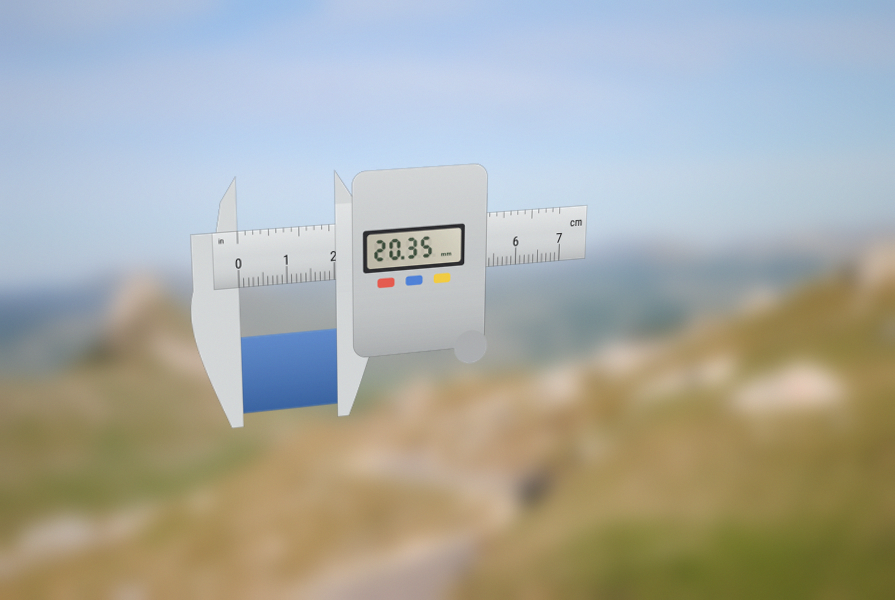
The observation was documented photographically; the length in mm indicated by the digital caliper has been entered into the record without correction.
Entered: 20.35 mm
